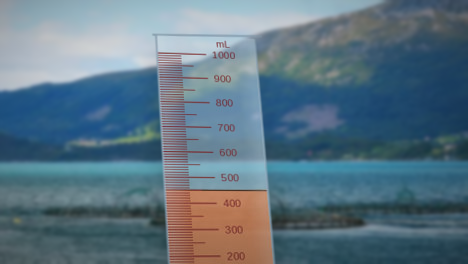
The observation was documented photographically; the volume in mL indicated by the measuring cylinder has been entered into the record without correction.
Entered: 450 mL
